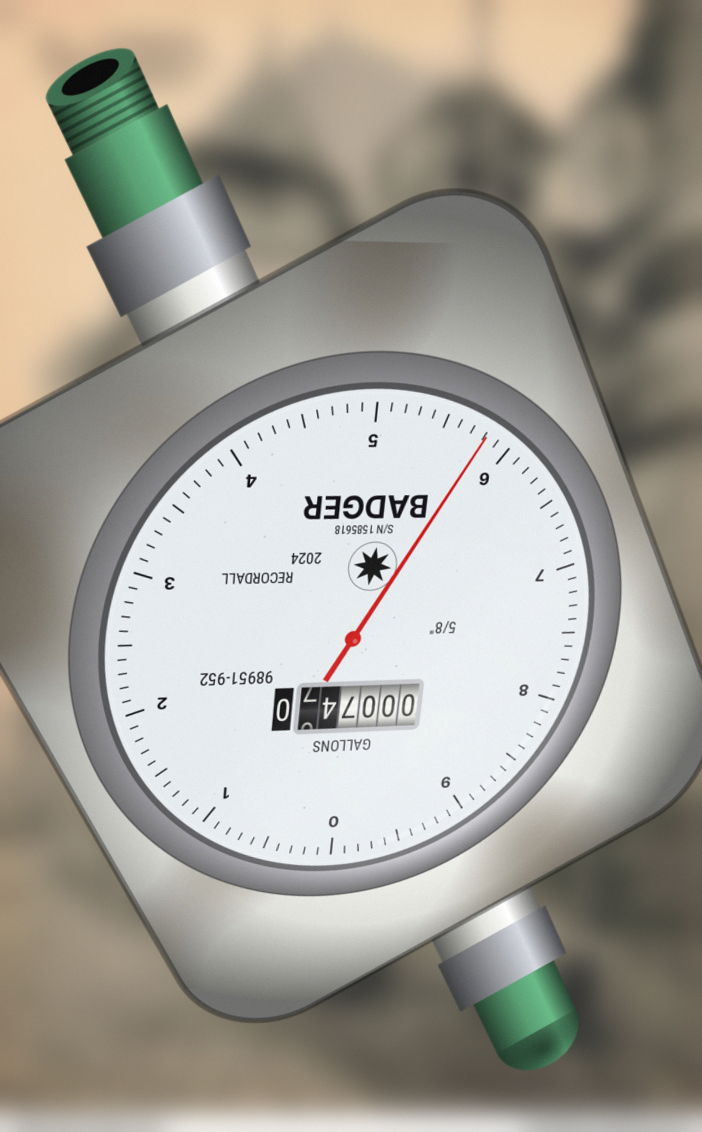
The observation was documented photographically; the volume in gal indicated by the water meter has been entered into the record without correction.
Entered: 7465.8 gal
